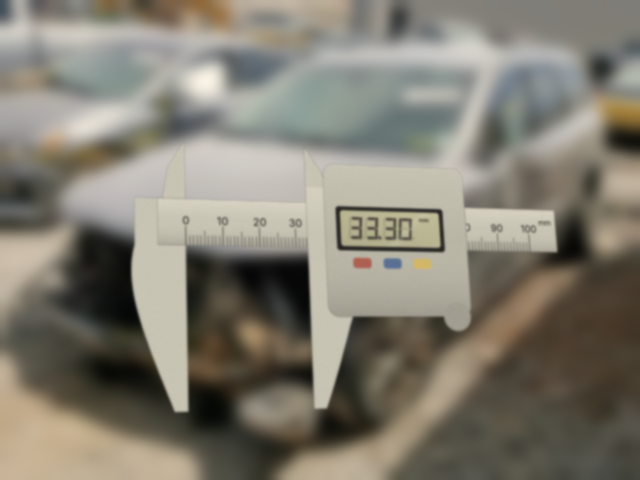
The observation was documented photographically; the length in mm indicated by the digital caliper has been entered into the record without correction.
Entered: 33.30 mm
